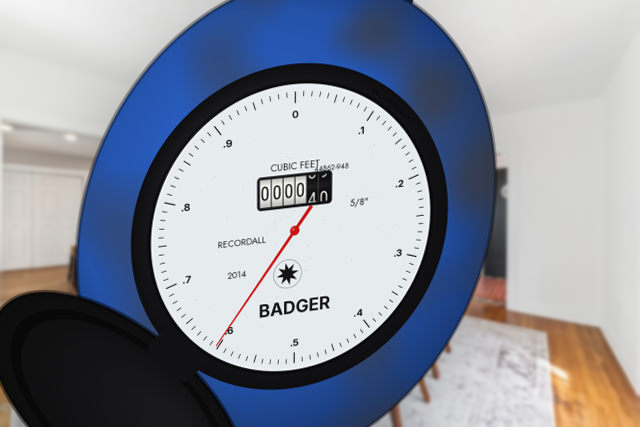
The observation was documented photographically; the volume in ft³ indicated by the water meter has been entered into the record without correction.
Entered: 39.60 ft³
